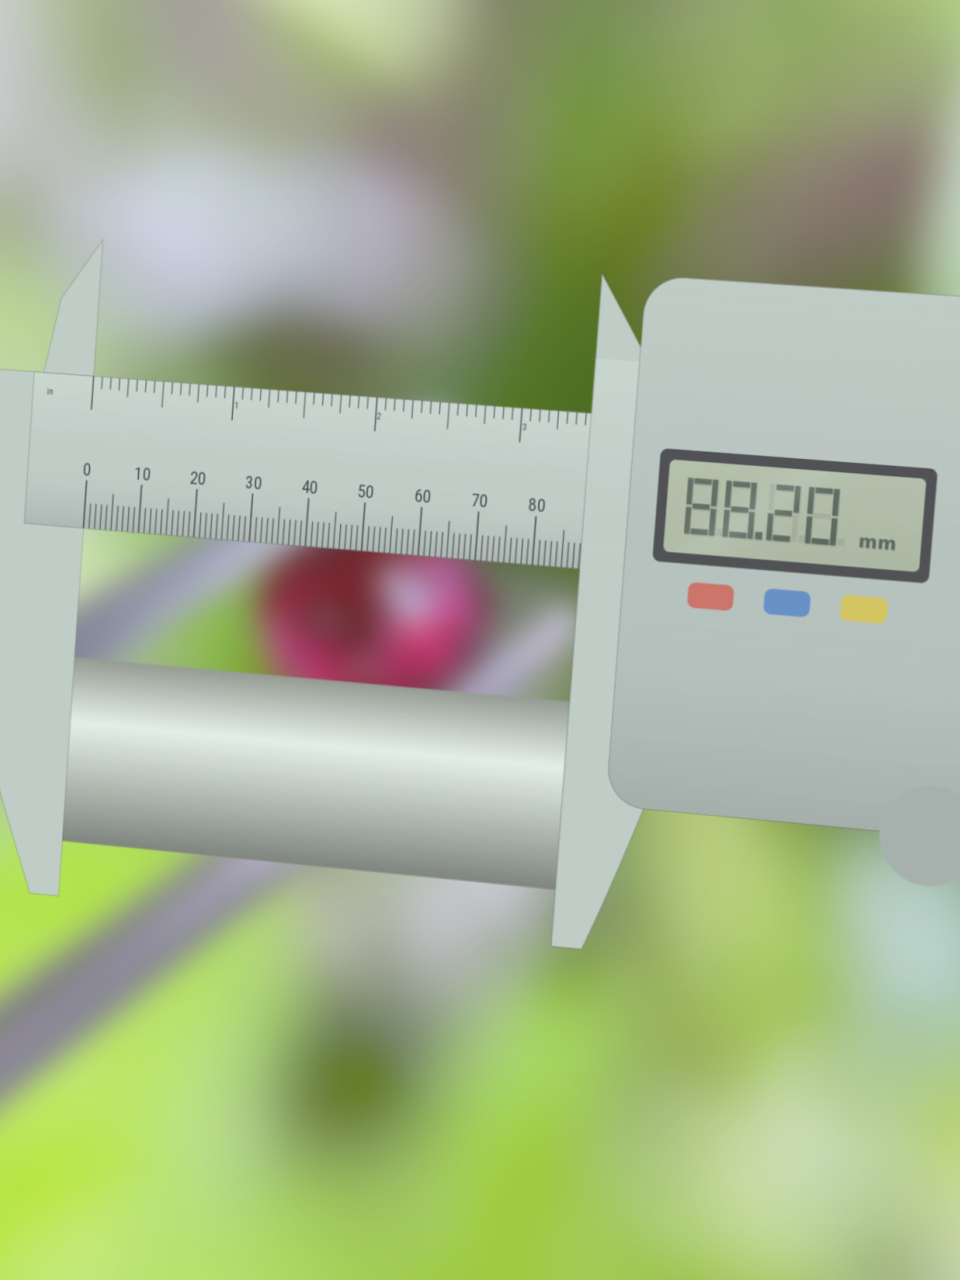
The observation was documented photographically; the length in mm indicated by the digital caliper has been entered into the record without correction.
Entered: 88.20 mm
